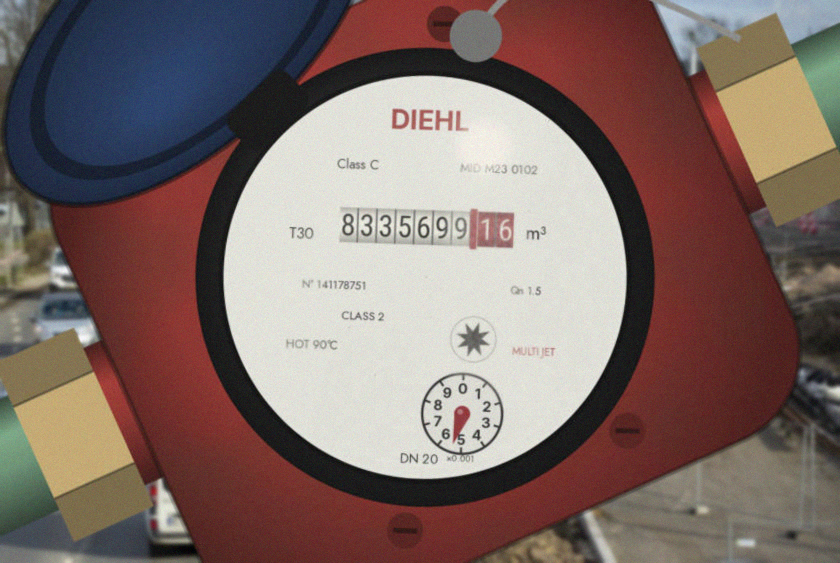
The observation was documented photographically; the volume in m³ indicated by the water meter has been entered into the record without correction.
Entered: 8335699.165 m³
